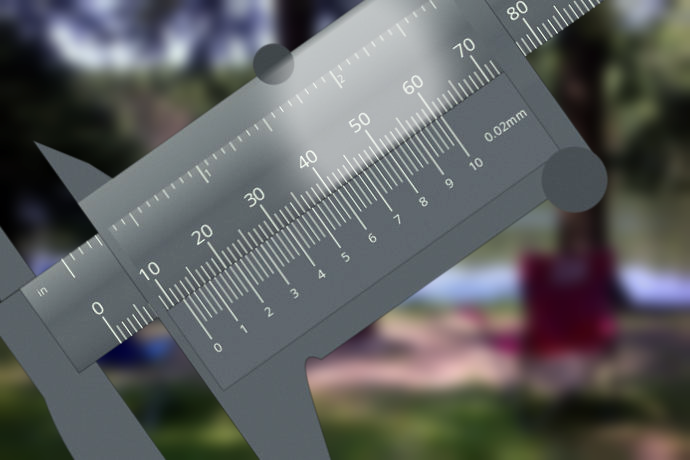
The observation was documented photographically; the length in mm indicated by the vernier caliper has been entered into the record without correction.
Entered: 11.8 mm
